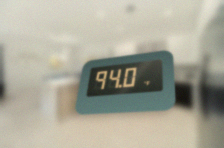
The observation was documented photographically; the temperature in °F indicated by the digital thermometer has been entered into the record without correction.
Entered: 94.0 °F
